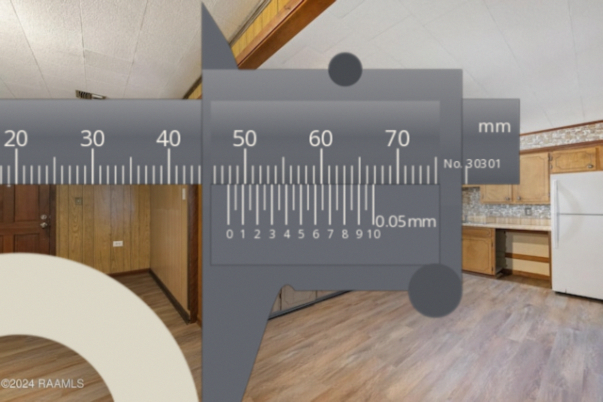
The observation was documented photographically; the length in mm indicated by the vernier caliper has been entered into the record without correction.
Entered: 47.8 mm
